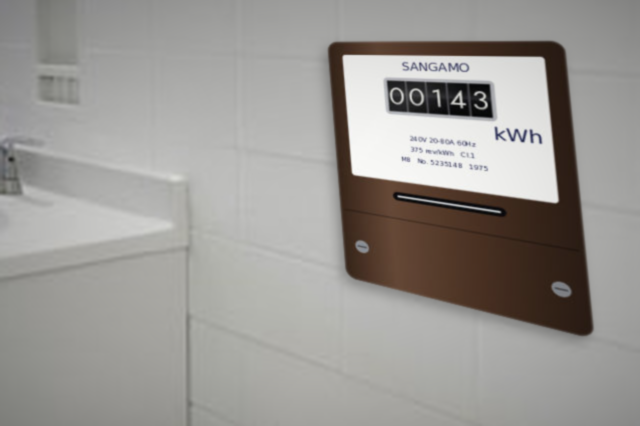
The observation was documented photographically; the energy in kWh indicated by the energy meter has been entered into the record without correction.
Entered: 143 kWh
